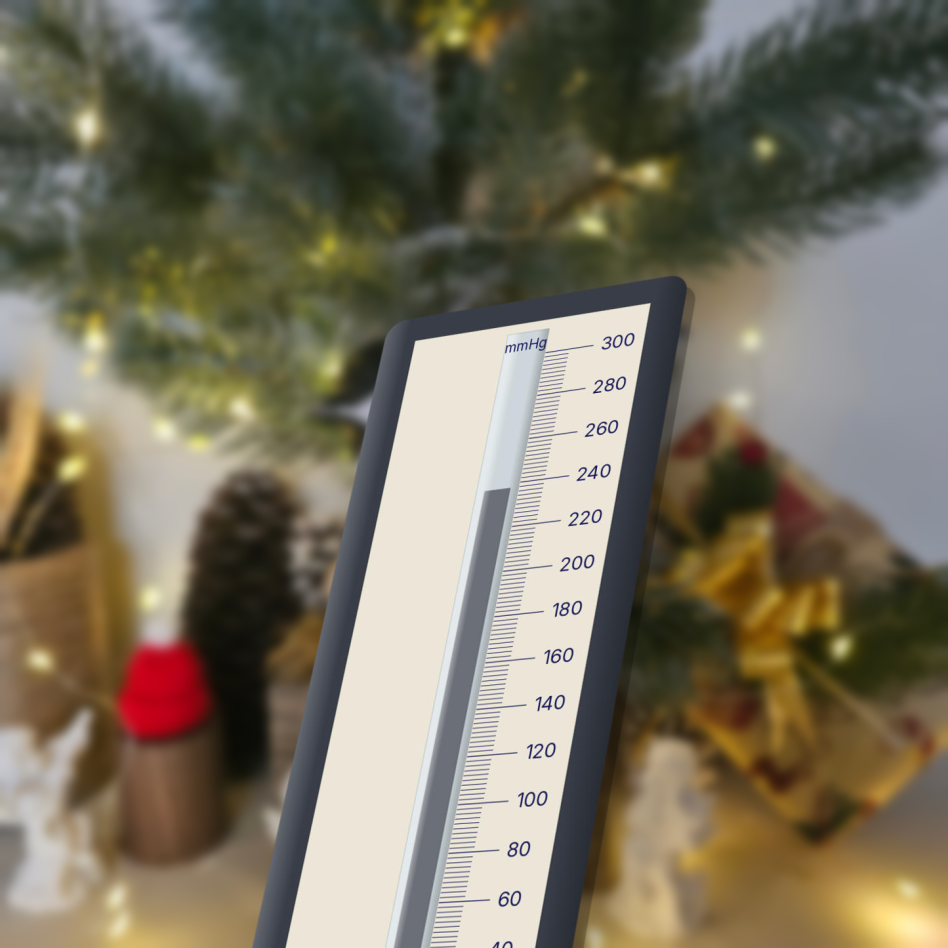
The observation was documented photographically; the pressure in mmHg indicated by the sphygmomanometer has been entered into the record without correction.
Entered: 238 mmHg
